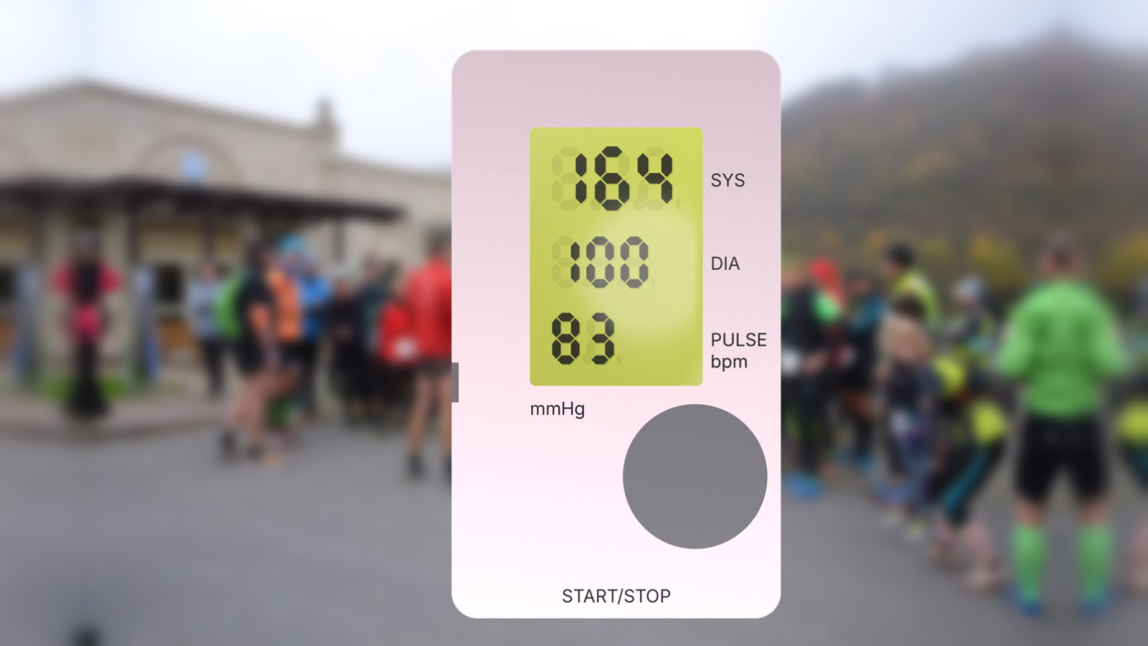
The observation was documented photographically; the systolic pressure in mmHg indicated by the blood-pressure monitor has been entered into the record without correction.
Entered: 164 mmHg
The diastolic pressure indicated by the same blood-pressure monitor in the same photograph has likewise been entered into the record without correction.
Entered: 100 mmHg
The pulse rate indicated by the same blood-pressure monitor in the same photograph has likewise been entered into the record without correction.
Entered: 83 bpm
